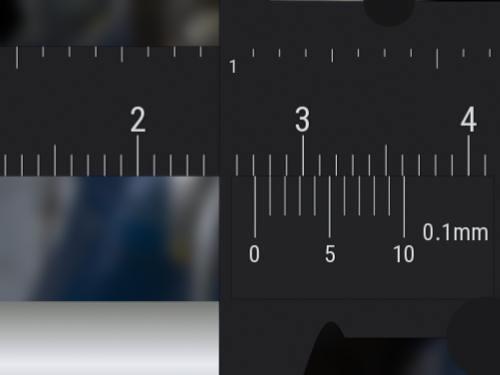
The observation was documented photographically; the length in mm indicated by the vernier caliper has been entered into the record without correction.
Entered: 27.1 mm
